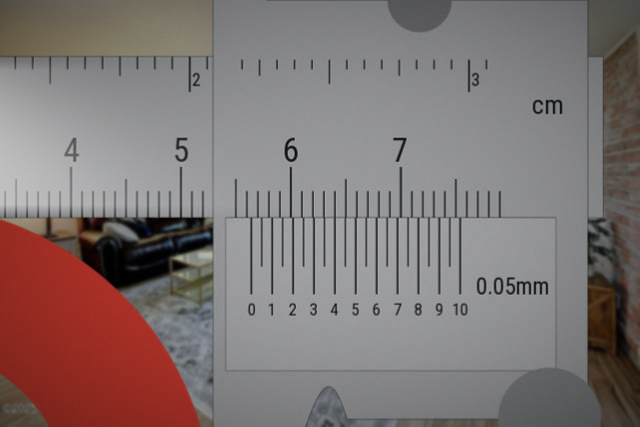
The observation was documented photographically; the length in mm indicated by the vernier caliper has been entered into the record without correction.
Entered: 56.4 mm
